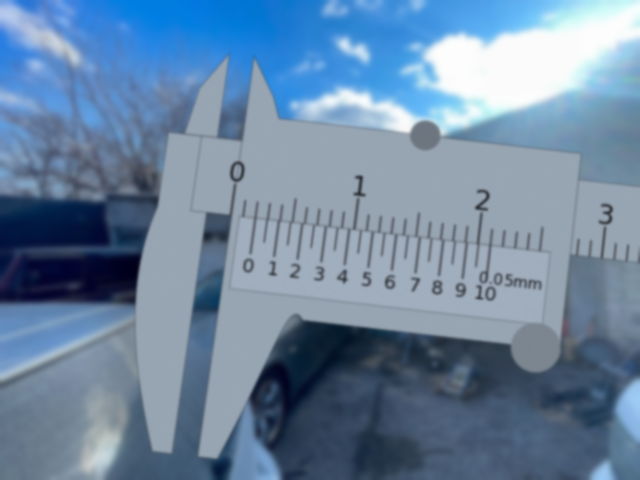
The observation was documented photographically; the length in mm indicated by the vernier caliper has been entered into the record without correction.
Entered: 2.0 mm
